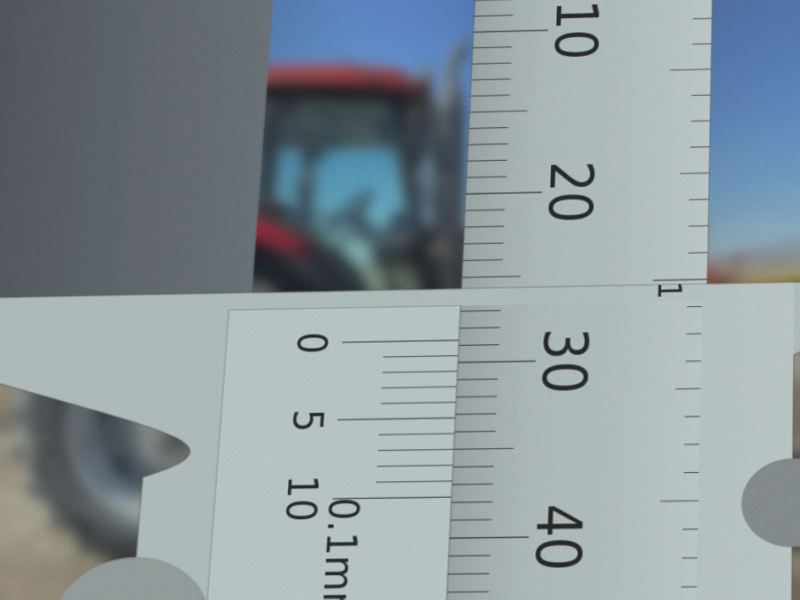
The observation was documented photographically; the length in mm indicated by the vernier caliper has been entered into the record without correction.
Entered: 28.7 mm
